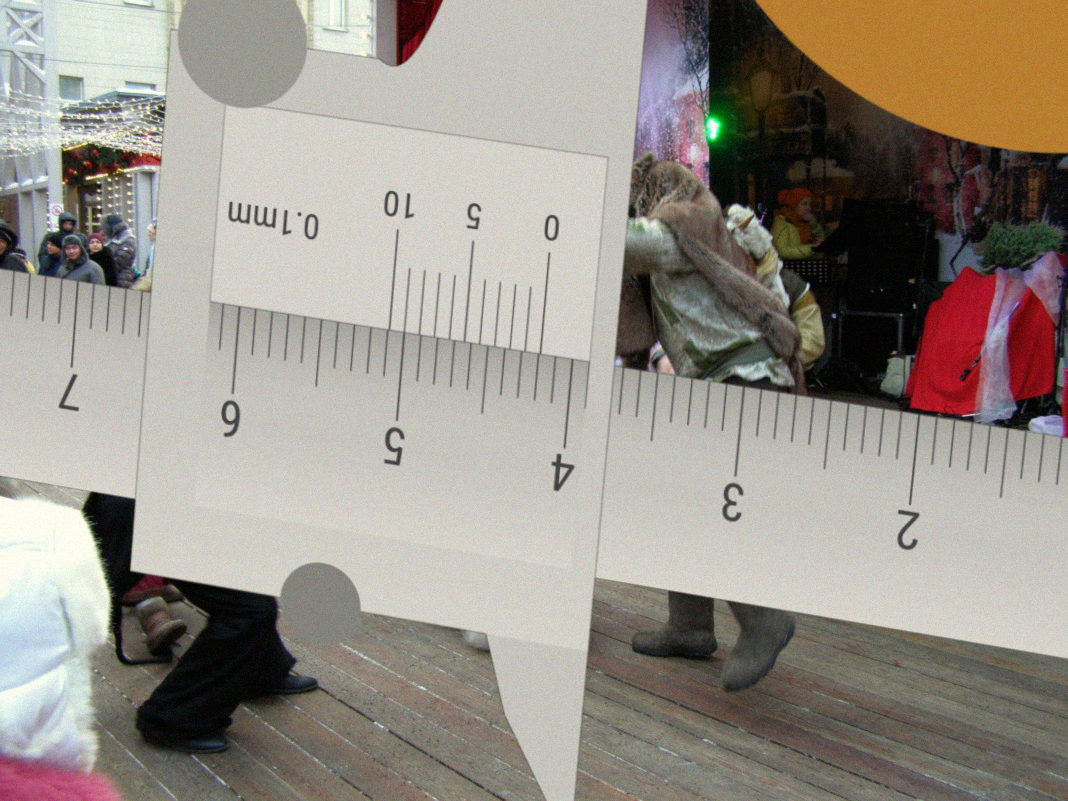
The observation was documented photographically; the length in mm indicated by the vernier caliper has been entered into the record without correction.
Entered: 41.9 mm
